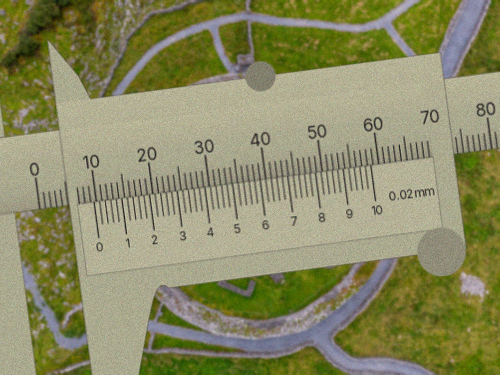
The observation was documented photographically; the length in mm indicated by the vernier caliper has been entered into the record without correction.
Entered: 9.6 mm
